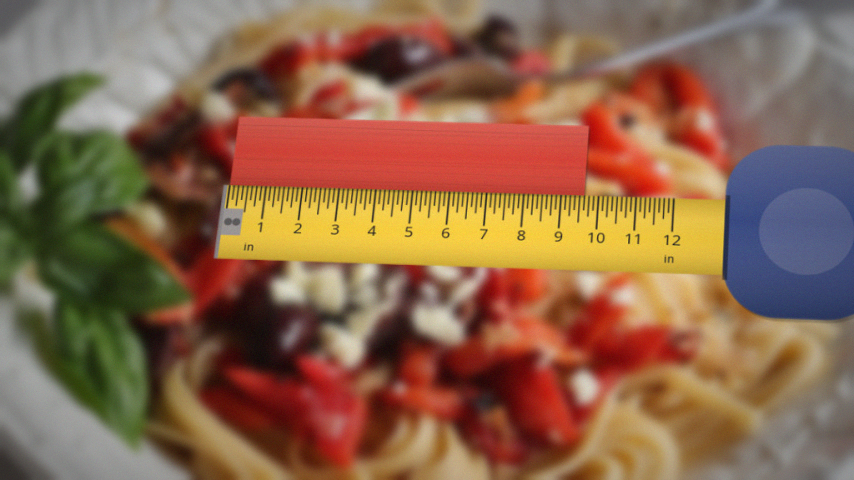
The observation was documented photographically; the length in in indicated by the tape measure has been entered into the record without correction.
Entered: 9.625 in
